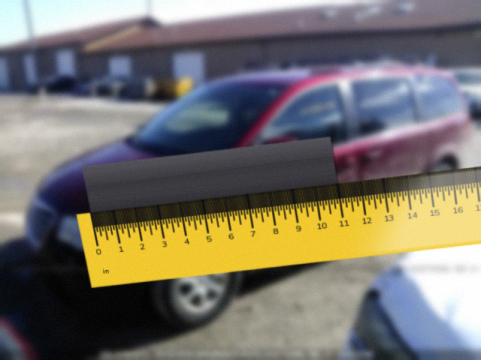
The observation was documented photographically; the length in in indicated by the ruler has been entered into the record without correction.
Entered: 11 in
